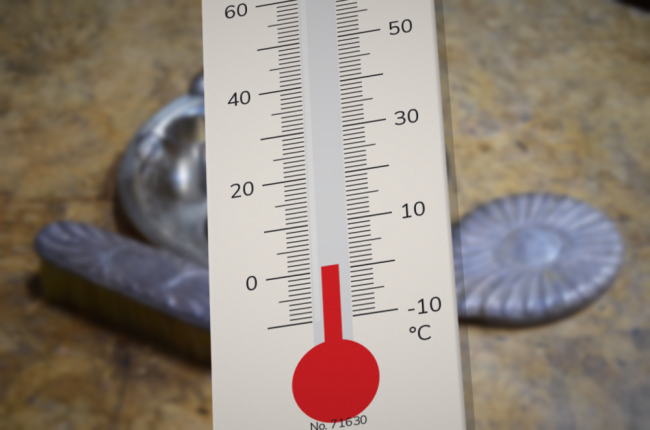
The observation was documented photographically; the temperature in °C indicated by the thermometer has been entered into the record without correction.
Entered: 1 °C
